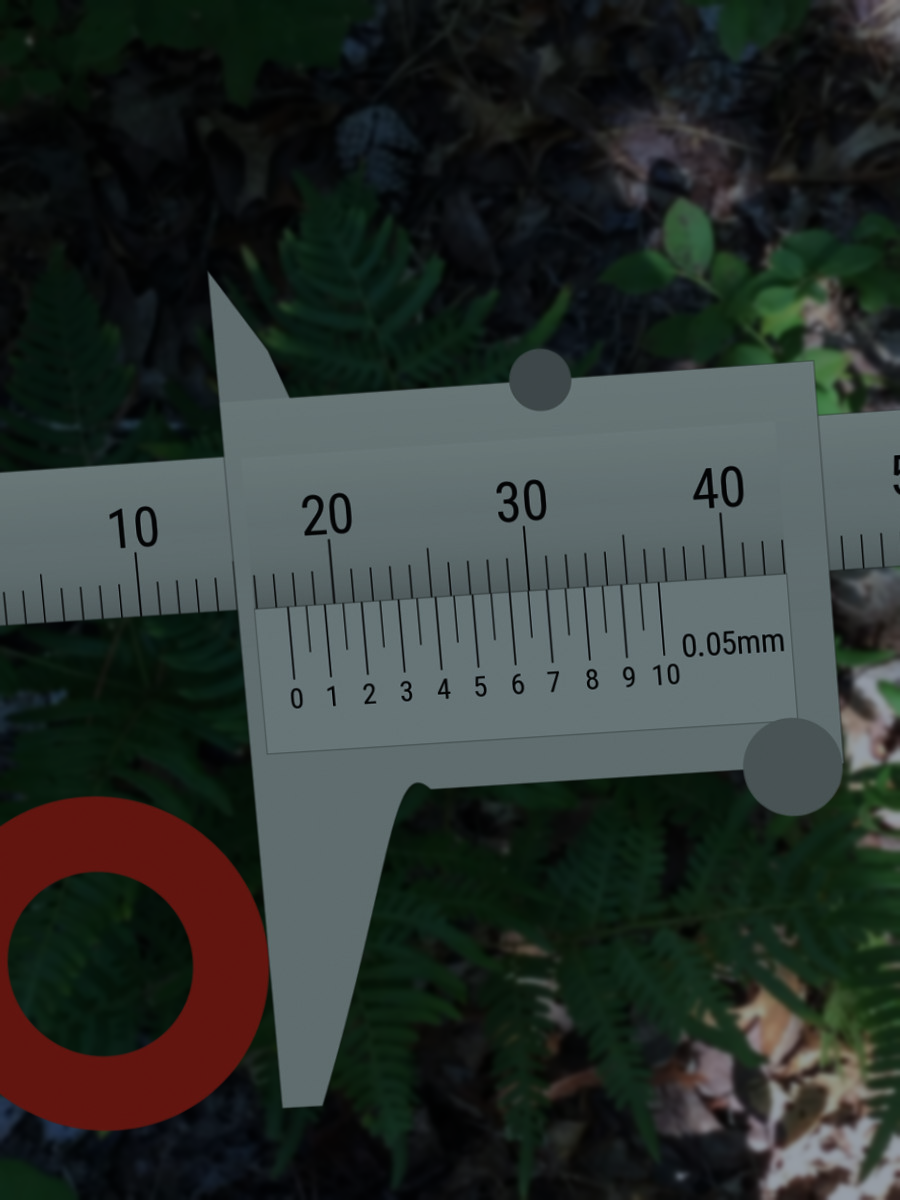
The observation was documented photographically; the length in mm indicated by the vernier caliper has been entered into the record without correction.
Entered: 17.6 mm
